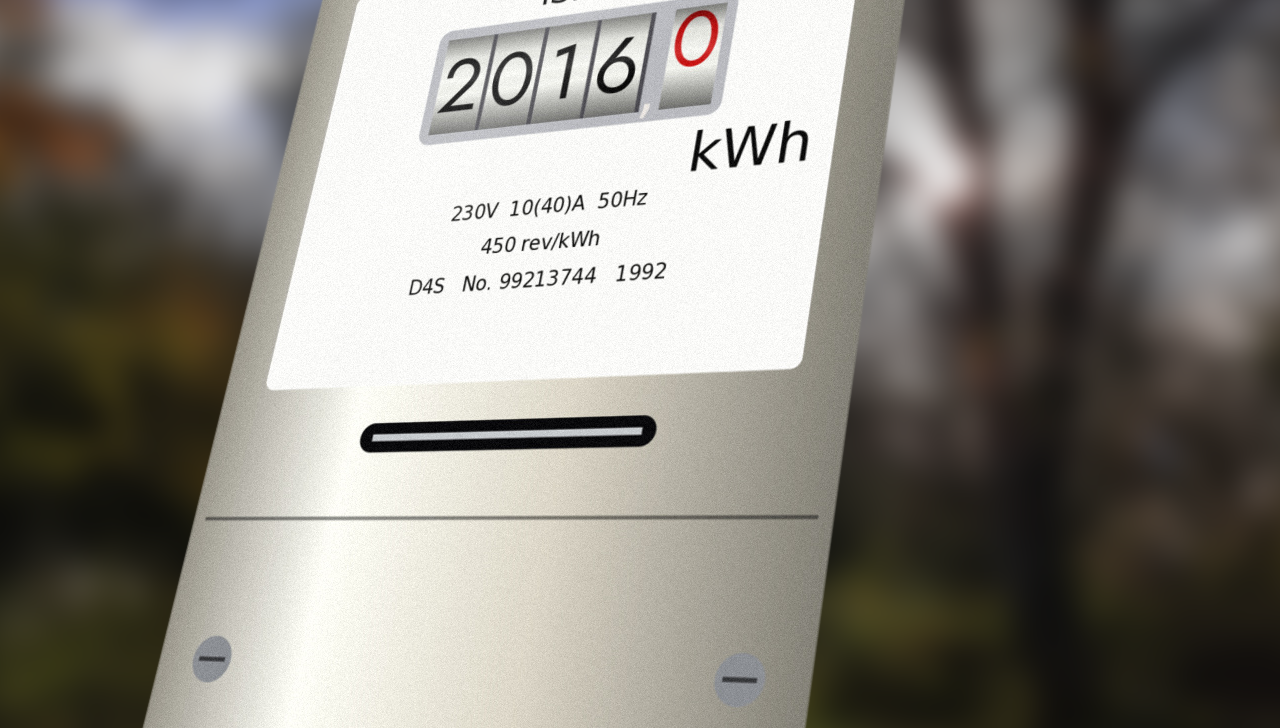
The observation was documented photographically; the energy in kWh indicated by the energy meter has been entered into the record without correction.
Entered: 2016.0 kWh
